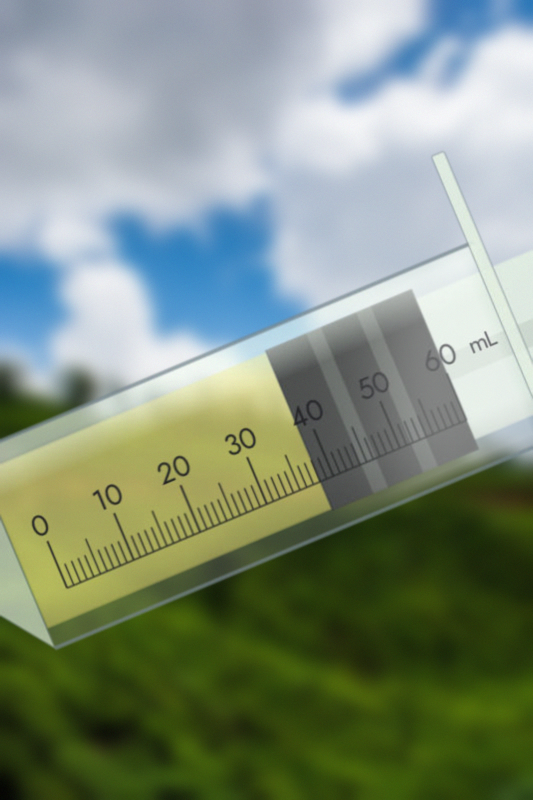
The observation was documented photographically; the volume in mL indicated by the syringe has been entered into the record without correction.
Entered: 38 mL
